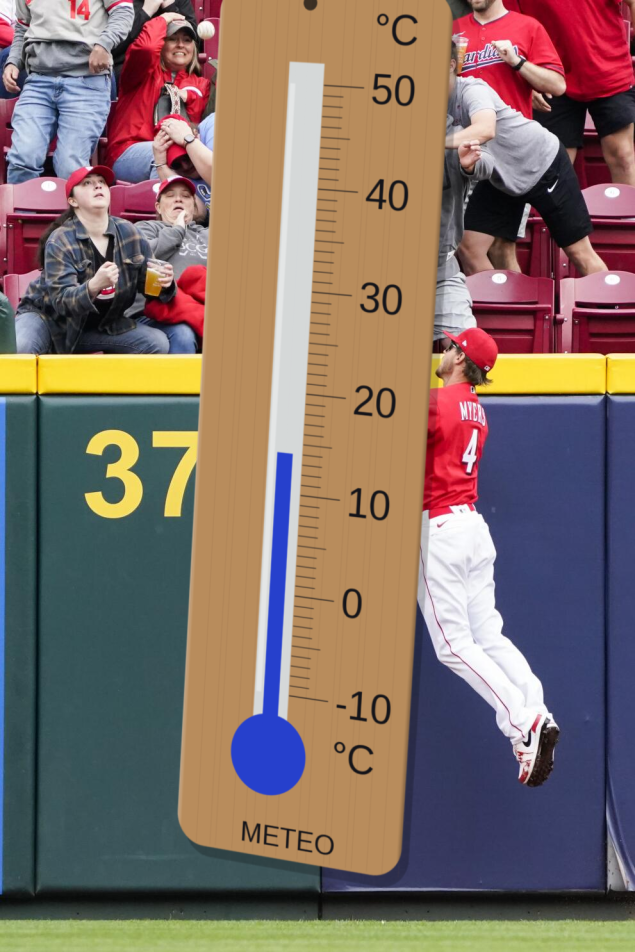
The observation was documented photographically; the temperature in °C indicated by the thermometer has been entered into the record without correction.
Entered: 14 °C
